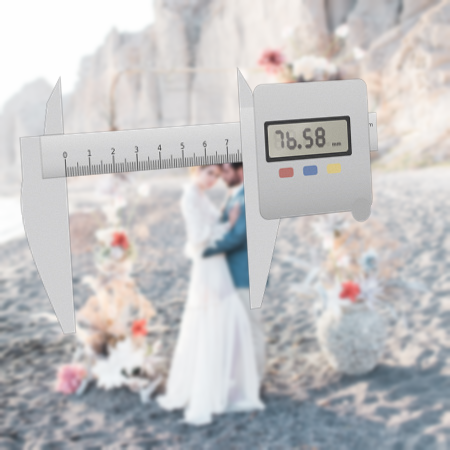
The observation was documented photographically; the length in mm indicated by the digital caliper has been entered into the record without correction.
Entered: 76.58 mm
